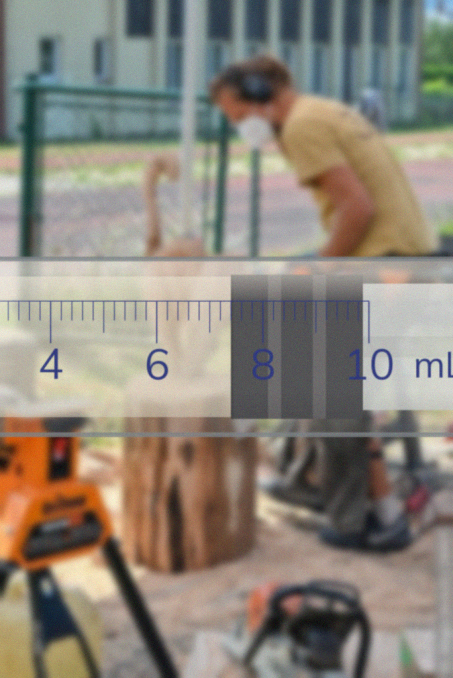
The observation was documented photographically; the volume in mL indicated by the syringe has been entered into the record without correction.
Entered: 7.4 mL
